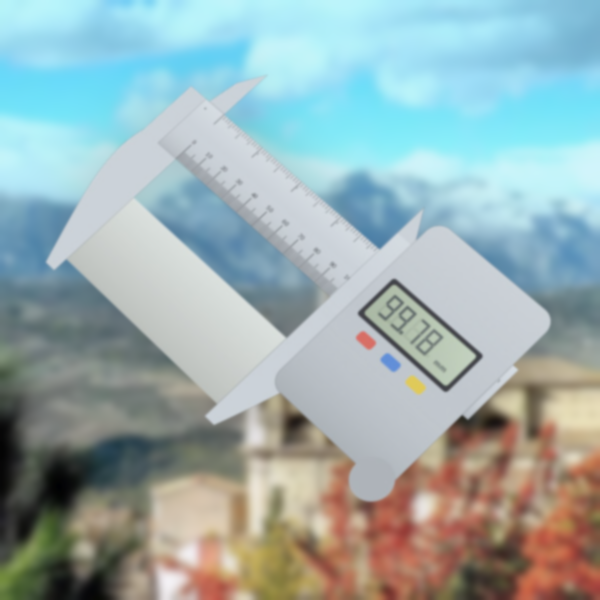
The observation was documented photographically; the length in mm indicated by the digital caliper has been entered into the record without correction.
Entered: 99.78 mm
